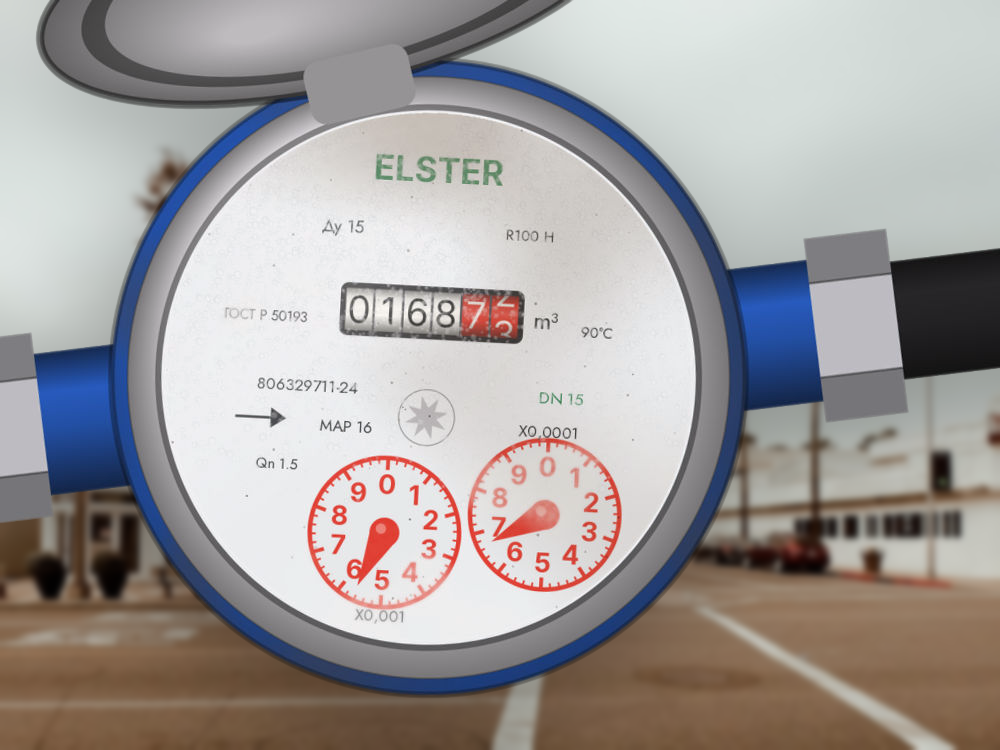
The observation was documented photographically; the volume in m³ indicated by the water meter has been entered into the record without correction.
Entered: 168.7256 m³
